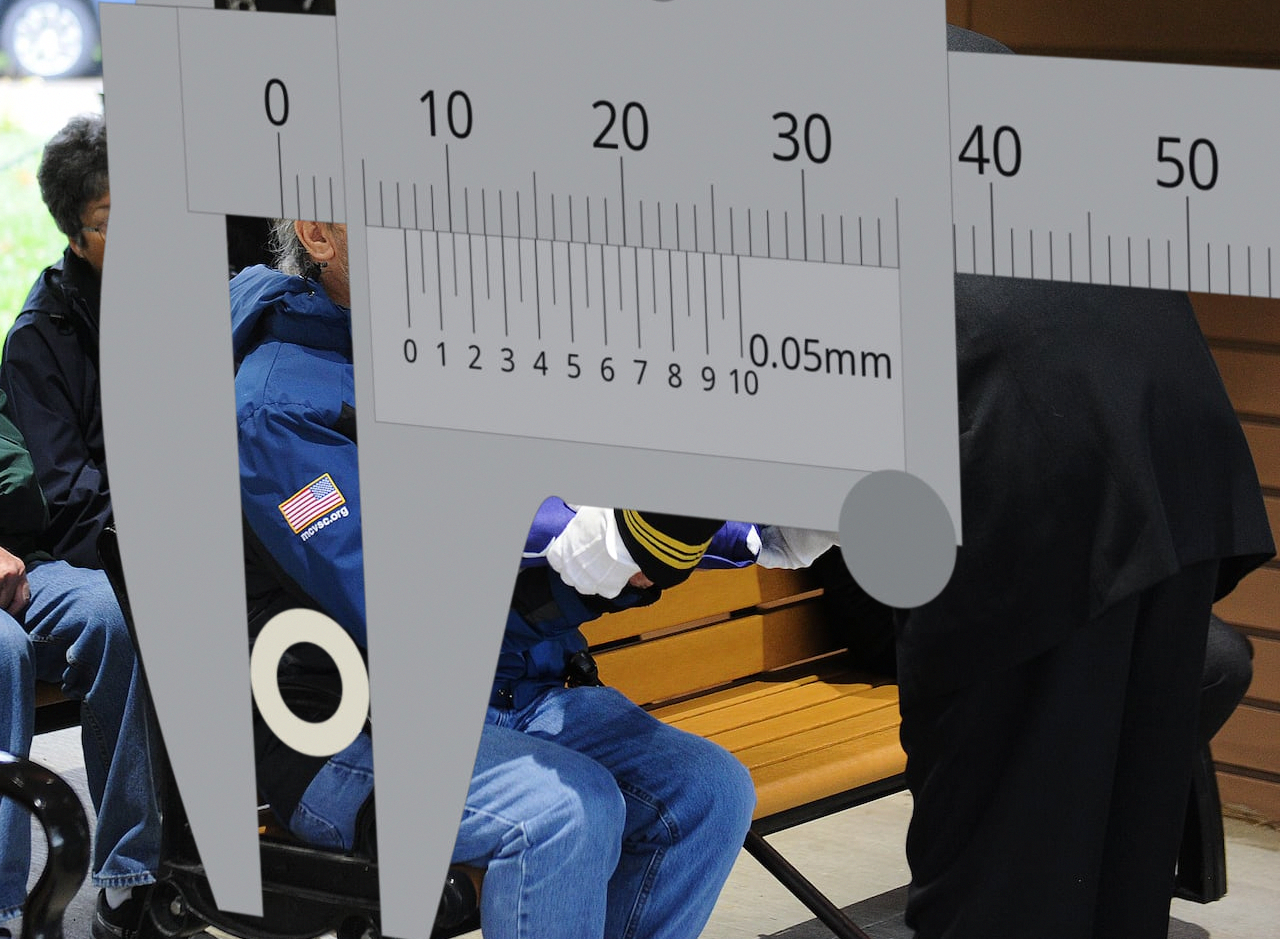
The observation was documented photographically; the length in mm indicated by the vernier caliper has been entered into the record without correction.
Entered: 7.3 mm
